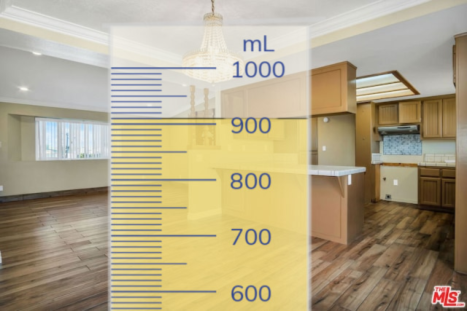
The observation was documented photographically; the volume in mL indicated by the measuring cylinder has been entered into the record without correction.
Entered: 910 mL
